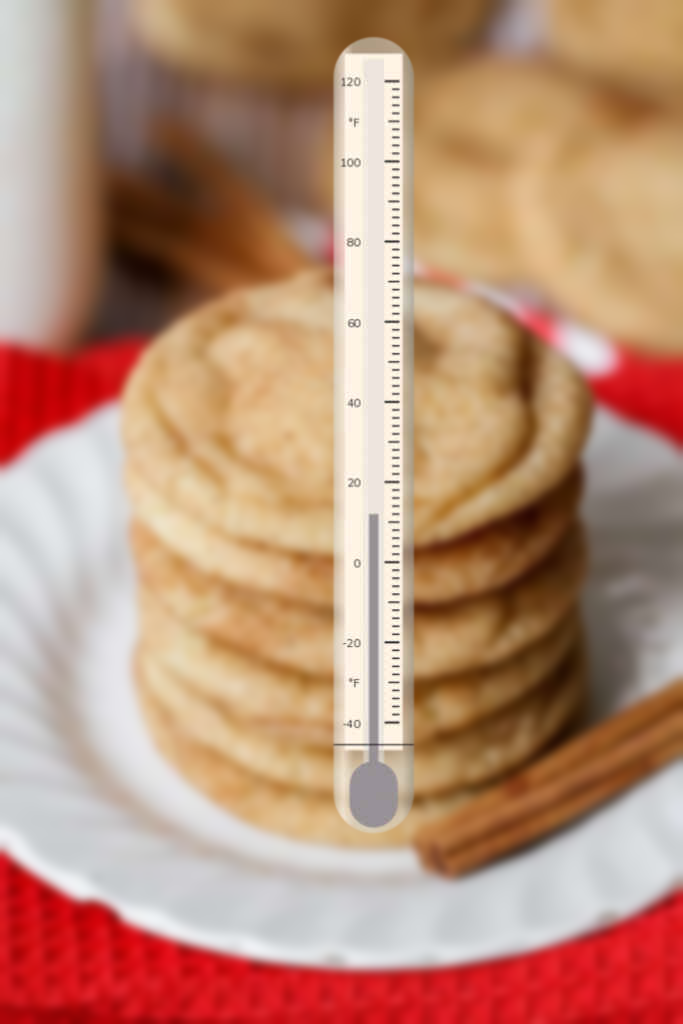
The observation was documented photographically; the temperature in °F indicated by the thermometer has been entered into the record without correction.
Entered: 12 °F
